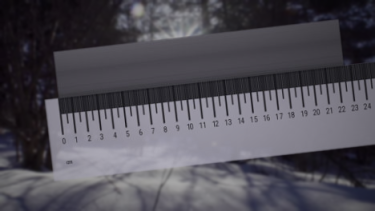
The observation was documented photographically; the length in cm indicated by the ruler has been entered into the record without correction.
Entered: 22.5 cm
